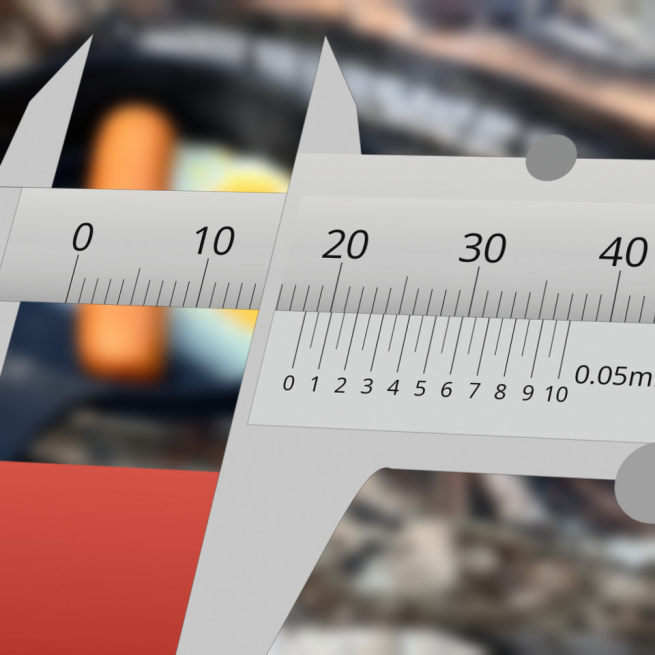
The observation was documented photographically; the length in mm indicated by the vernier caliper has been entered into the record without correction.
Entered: 18.2 mm
